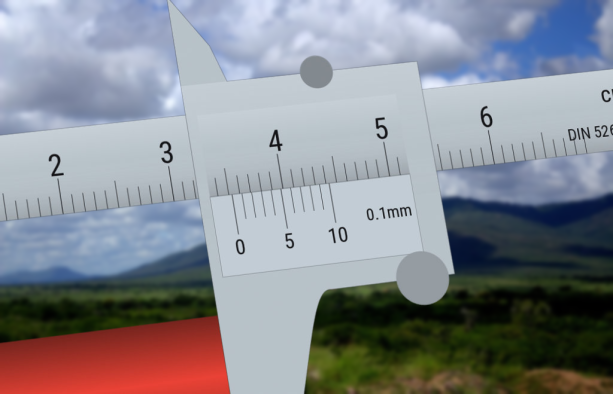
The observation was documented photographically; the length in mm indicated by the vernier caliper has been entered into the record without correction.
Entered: 35.3 mm
